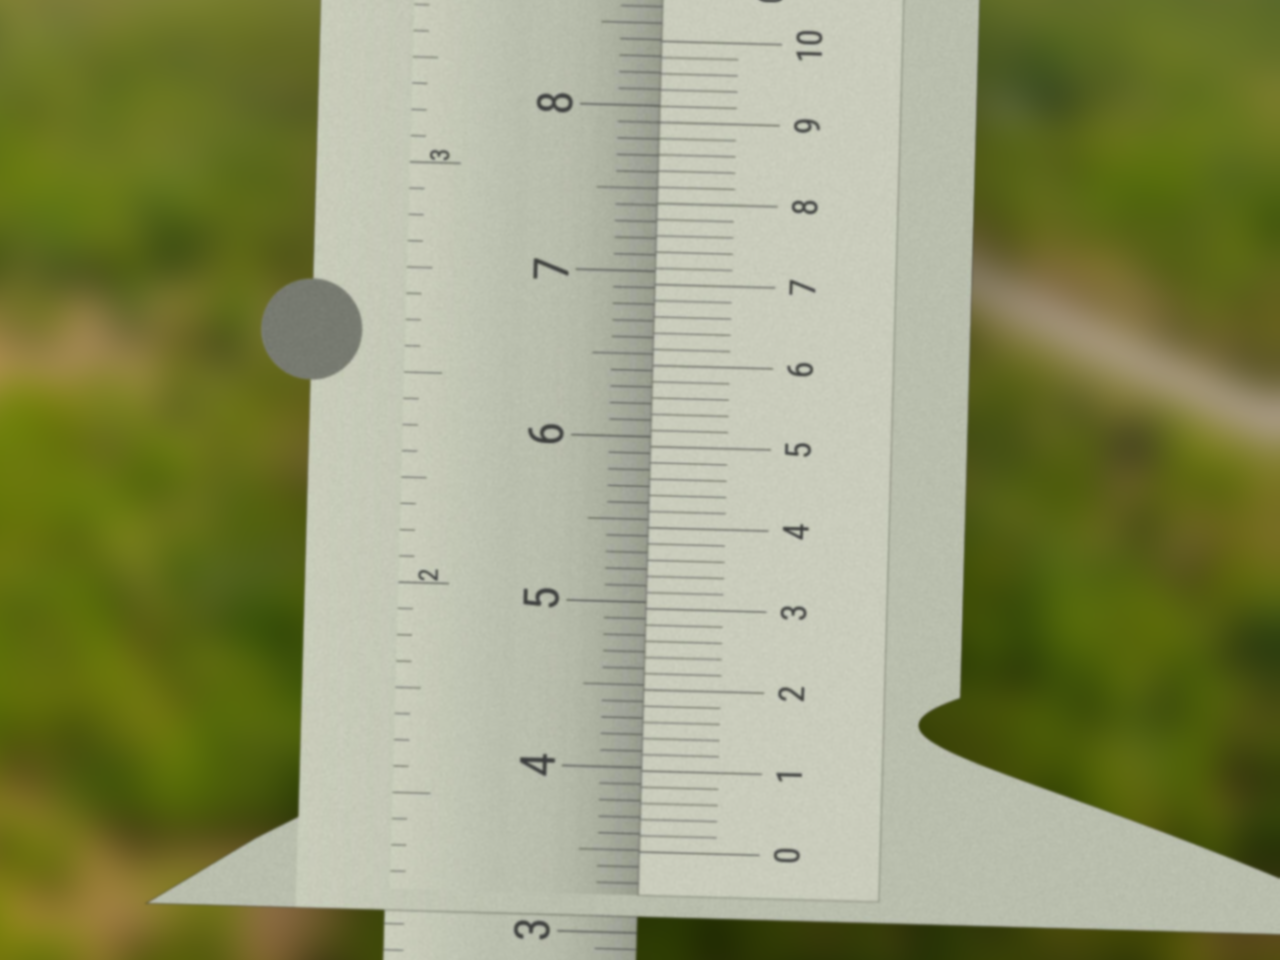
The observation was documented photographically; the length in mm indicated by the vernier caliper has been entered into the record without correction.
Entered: 34.9 mm
